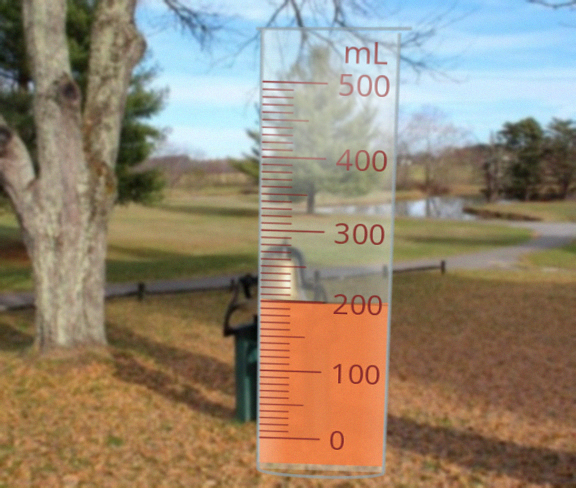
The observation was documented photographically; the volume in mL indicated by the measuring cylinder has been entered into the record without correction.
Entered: 200 mL
